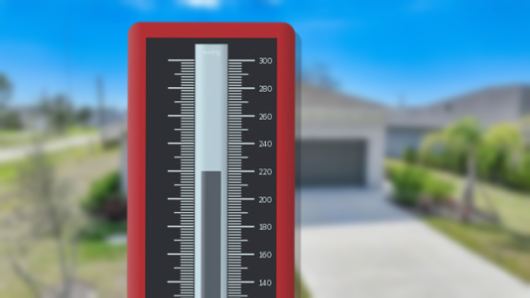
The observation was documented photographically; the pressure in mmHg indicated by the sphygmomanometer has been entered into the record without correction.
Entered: 220 mmHg
